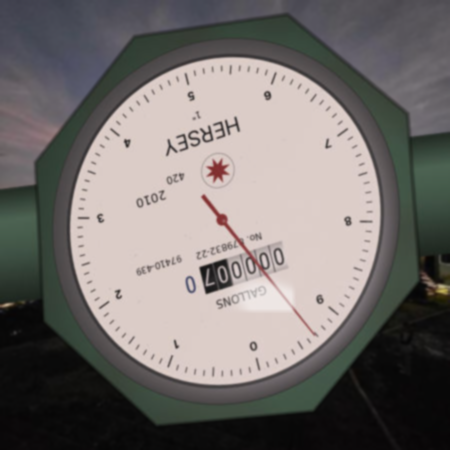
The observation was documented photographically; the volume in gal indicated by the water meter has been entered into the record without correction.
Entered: 69.3 gal
